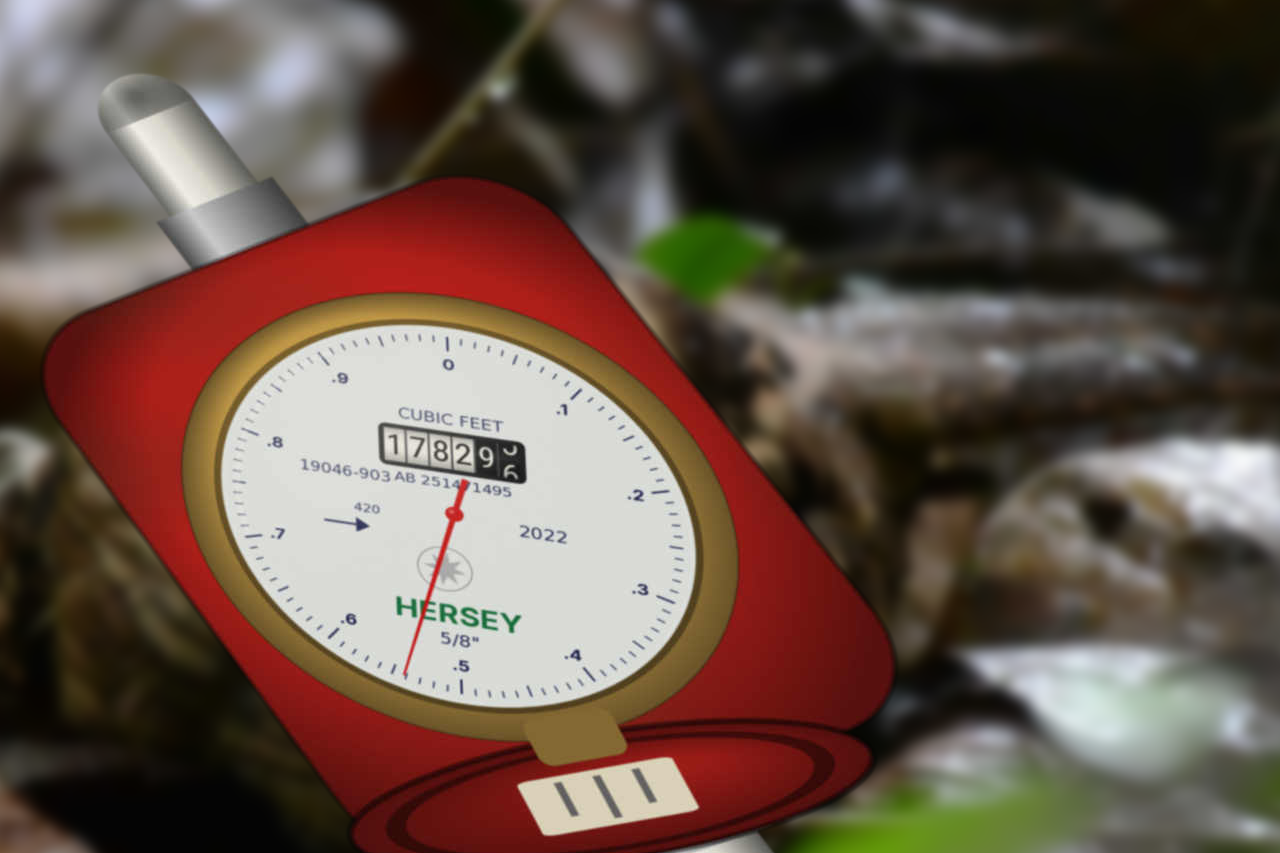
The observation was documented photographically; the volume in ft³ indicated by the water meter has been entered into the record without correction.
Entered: 178295.54 ft³
